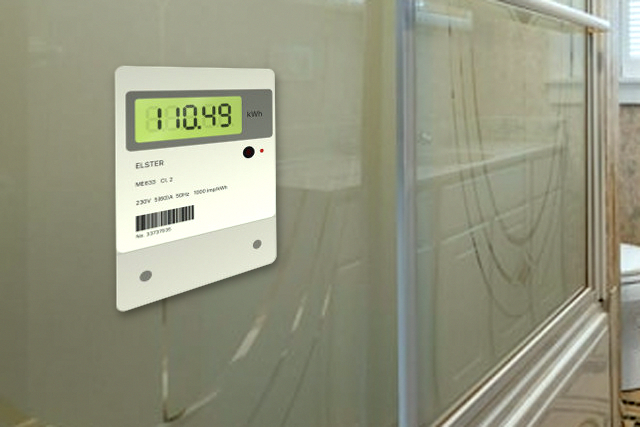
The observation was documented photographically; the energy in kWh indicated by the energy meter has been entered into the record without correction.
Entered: 110.49 kWh
